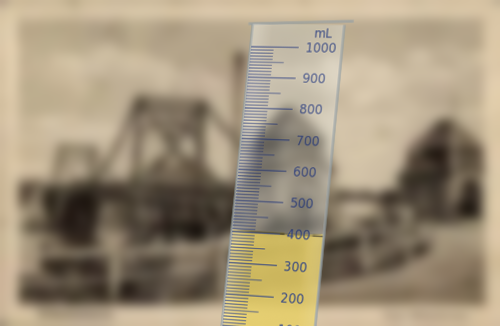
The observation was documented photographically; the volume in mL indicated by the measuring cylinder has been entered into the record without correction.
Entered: 400 mL
